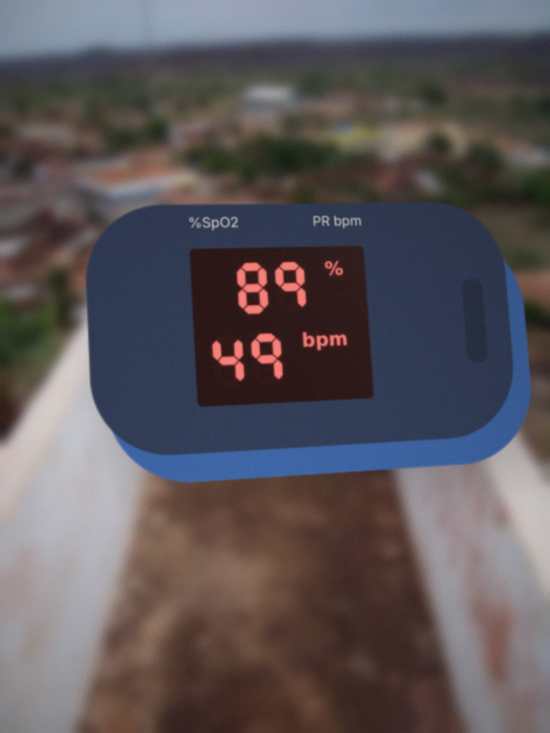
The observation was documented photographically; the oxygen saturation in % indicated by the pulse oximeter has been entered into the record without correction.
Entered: 89 %
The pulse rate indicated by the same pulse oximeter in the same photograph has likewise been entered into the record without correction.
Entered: 49 bpm
